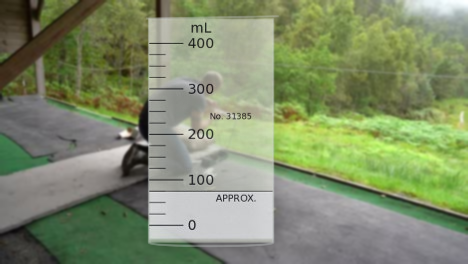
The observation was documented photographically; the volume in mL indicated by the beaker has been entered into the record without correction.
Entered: 75 mL
